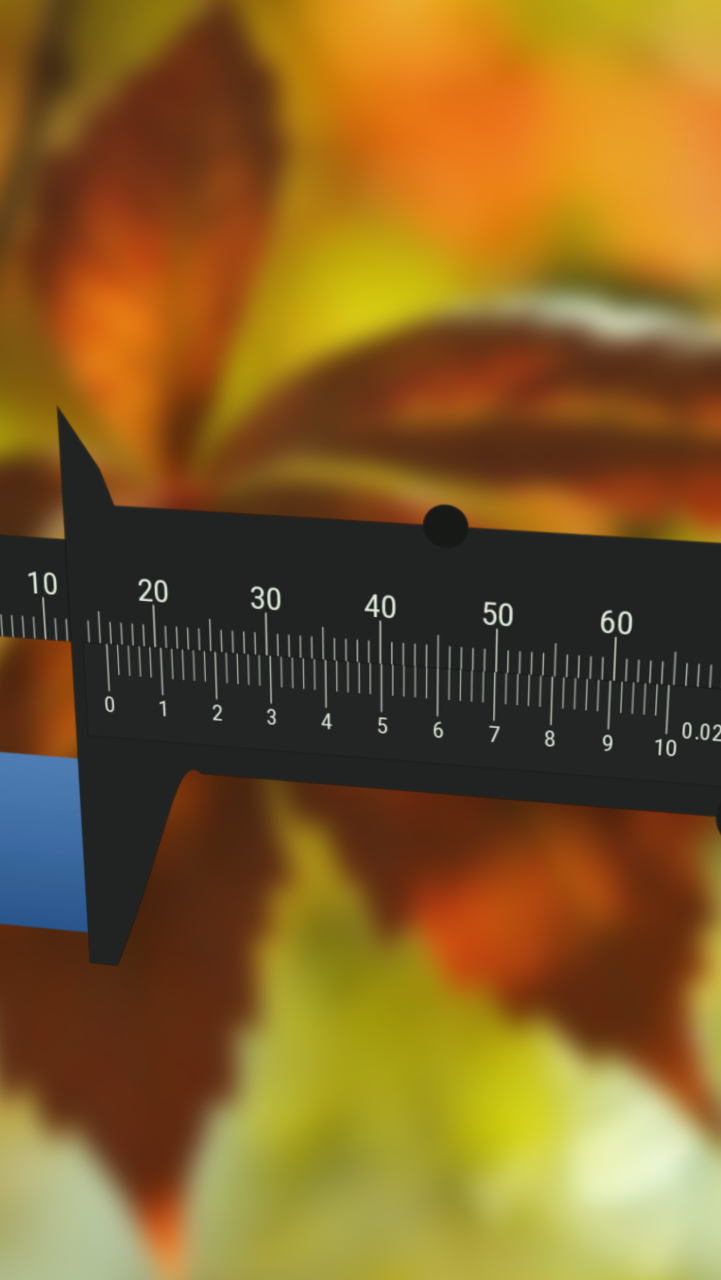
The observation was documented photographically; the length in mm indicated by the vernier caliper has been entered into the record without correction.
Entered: 15.6 mm
